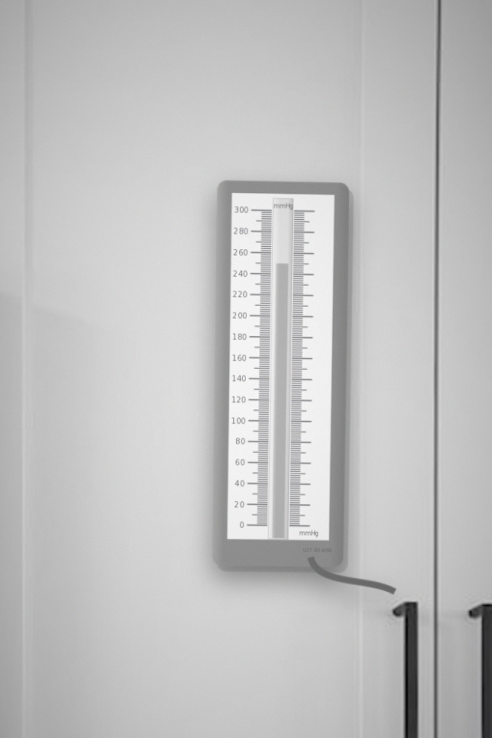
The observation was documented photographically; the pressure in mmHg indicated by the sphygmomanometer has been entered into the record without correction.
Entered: 250 mmHg
